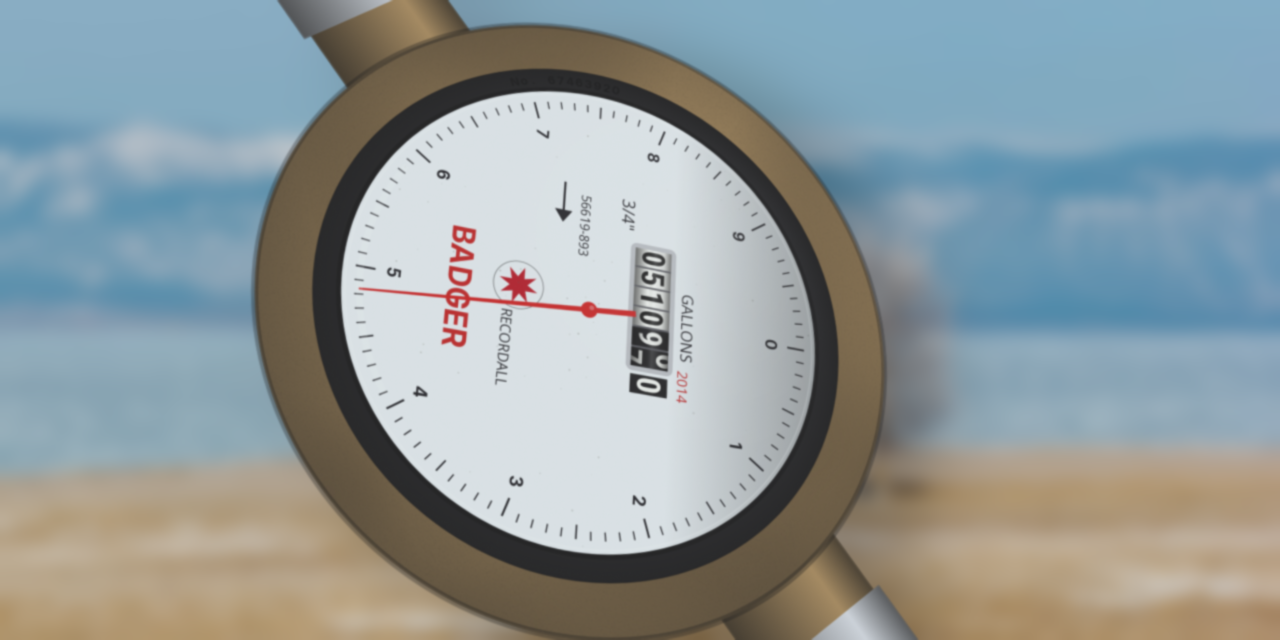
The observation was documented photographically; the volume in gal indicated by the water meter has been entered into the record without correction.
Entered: 510964.8 gal
